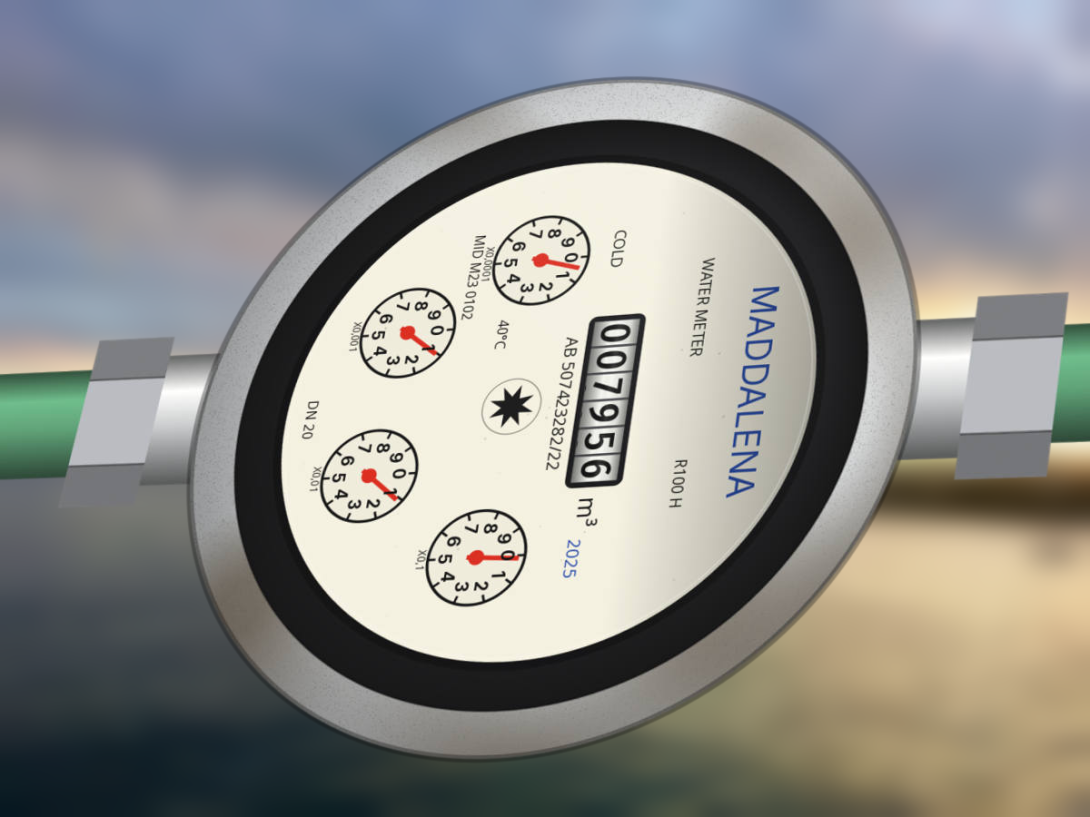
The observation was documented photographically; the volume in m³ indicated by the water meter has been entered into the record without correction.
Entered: 7956.0110 m³
